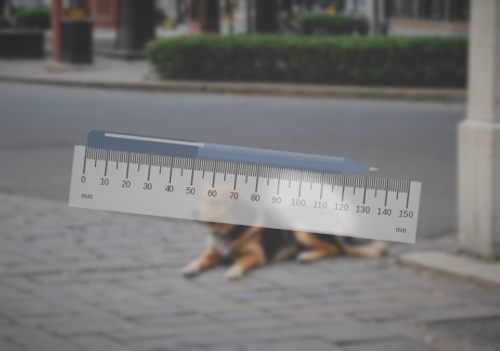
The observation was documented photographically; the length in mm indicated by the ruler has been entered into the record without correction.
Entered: 135 mm
